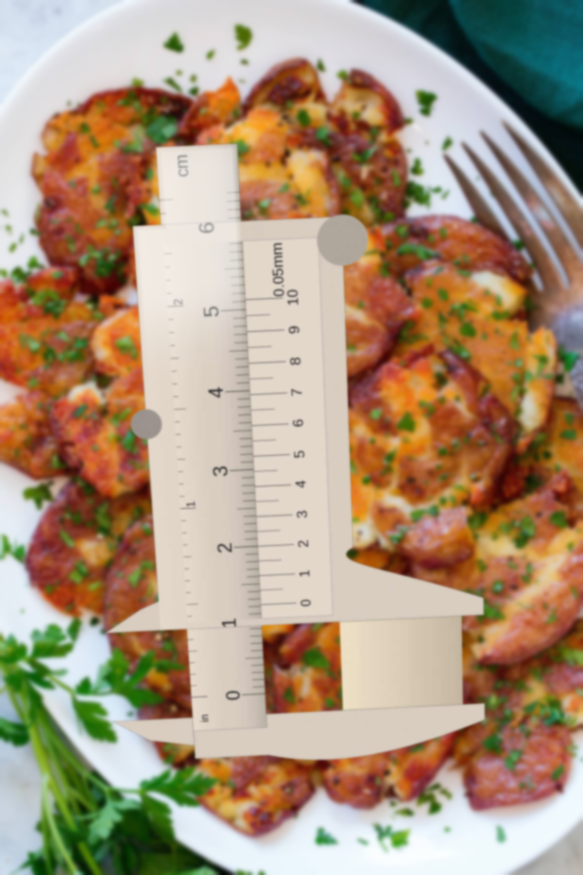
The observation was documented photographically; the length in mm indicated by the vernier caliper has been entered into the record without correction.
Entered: 12.2 mm
